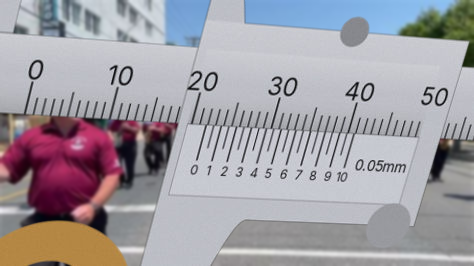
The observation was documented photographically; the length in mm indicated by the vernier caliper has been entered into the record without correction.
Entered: 21.8 mm
